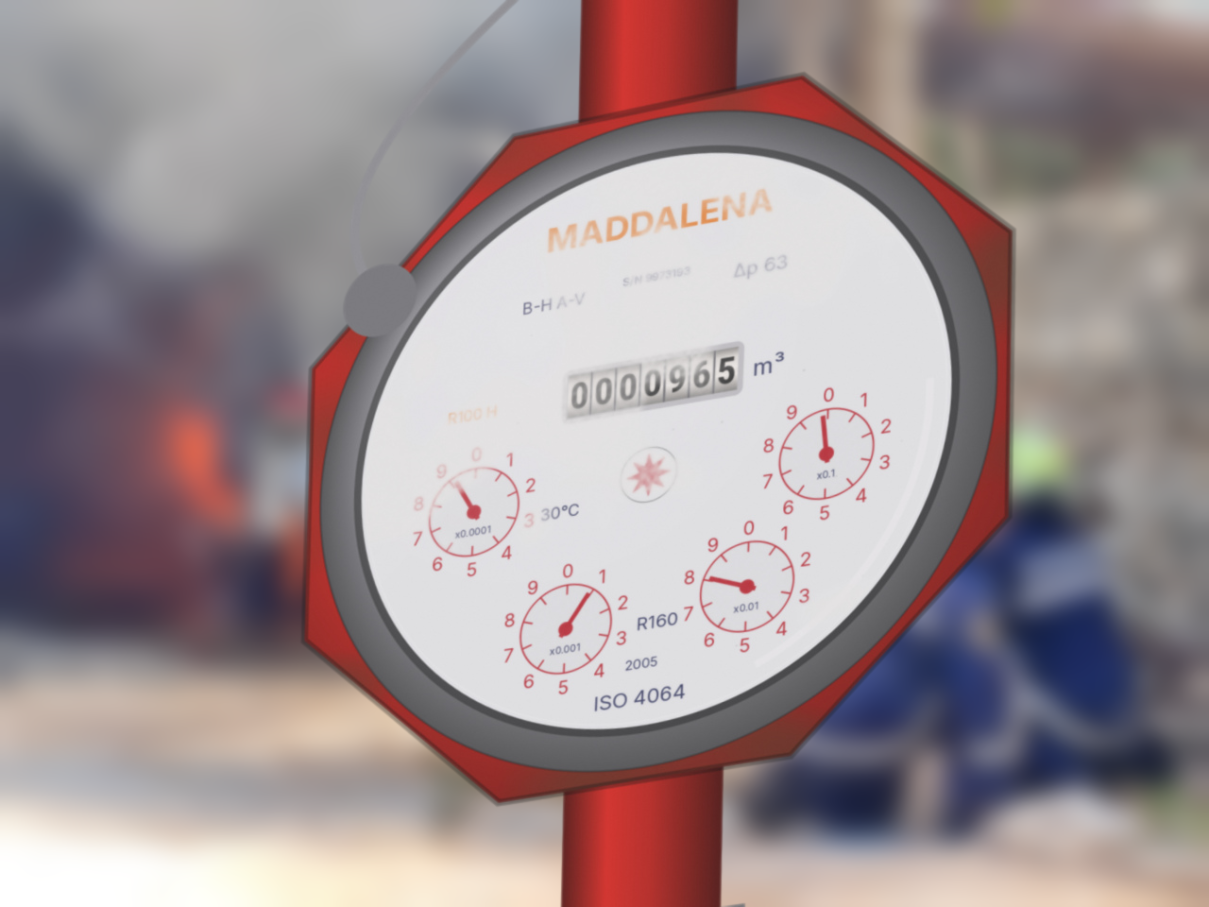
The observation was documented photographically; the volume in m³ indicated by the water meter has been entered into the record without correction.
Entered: 964.9809 m³
